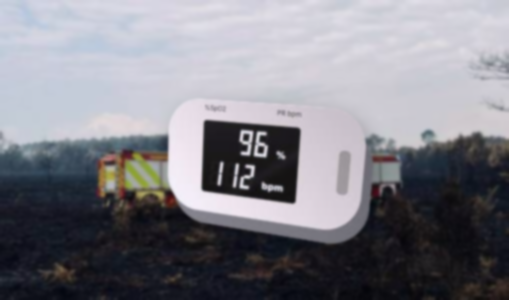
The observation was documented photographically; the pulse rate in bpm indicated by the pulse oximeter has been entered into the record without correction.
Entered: 112 bpm
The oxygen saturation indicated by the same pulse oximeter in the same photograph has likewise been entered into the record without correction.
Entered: 96 %
